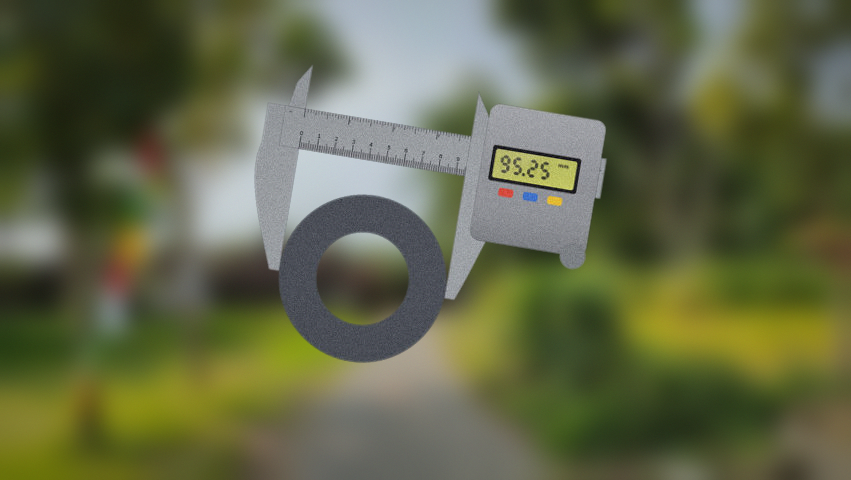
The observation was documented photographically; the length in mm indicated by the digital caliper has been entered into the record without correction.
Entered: 95.25 mm
